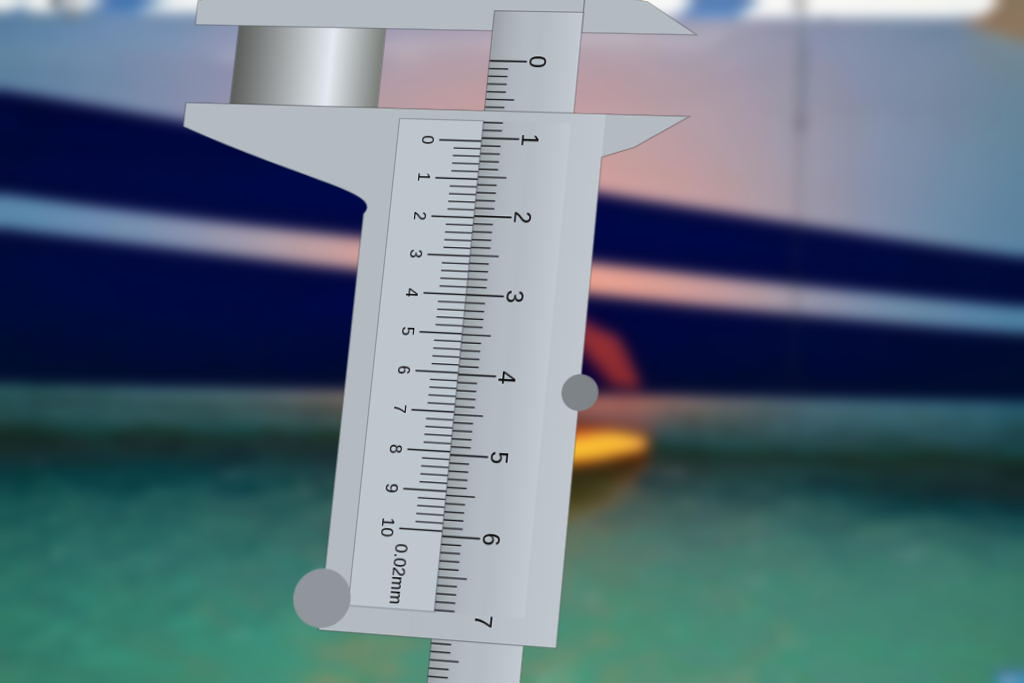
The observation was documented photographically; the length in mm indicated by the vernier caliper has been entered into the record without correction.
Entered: 10.4 mm
